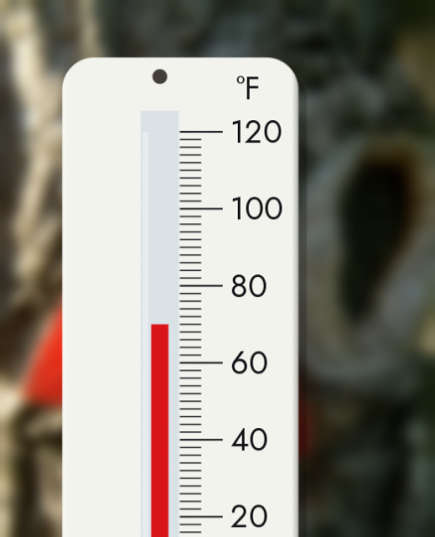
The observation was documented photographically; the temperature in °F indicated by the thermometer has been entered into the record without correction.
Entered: 70 °F
